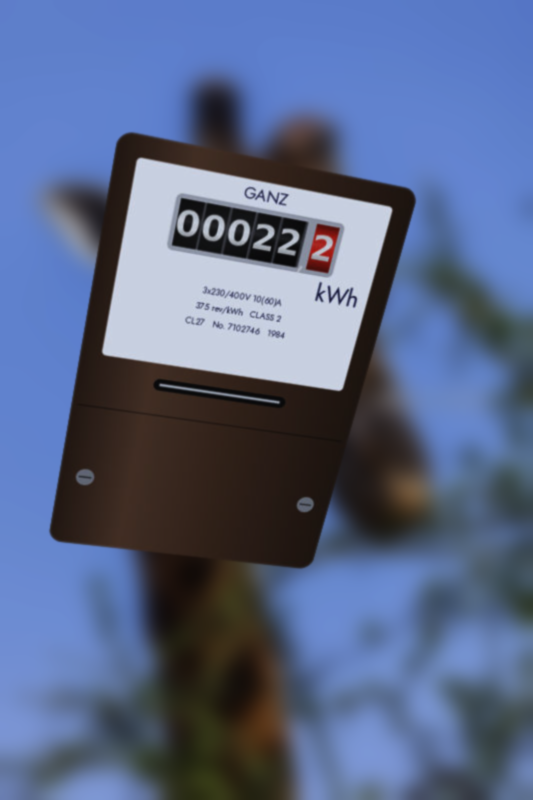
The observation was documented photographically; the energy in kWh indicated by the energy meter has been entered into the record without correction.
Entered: 22.2 kWh
